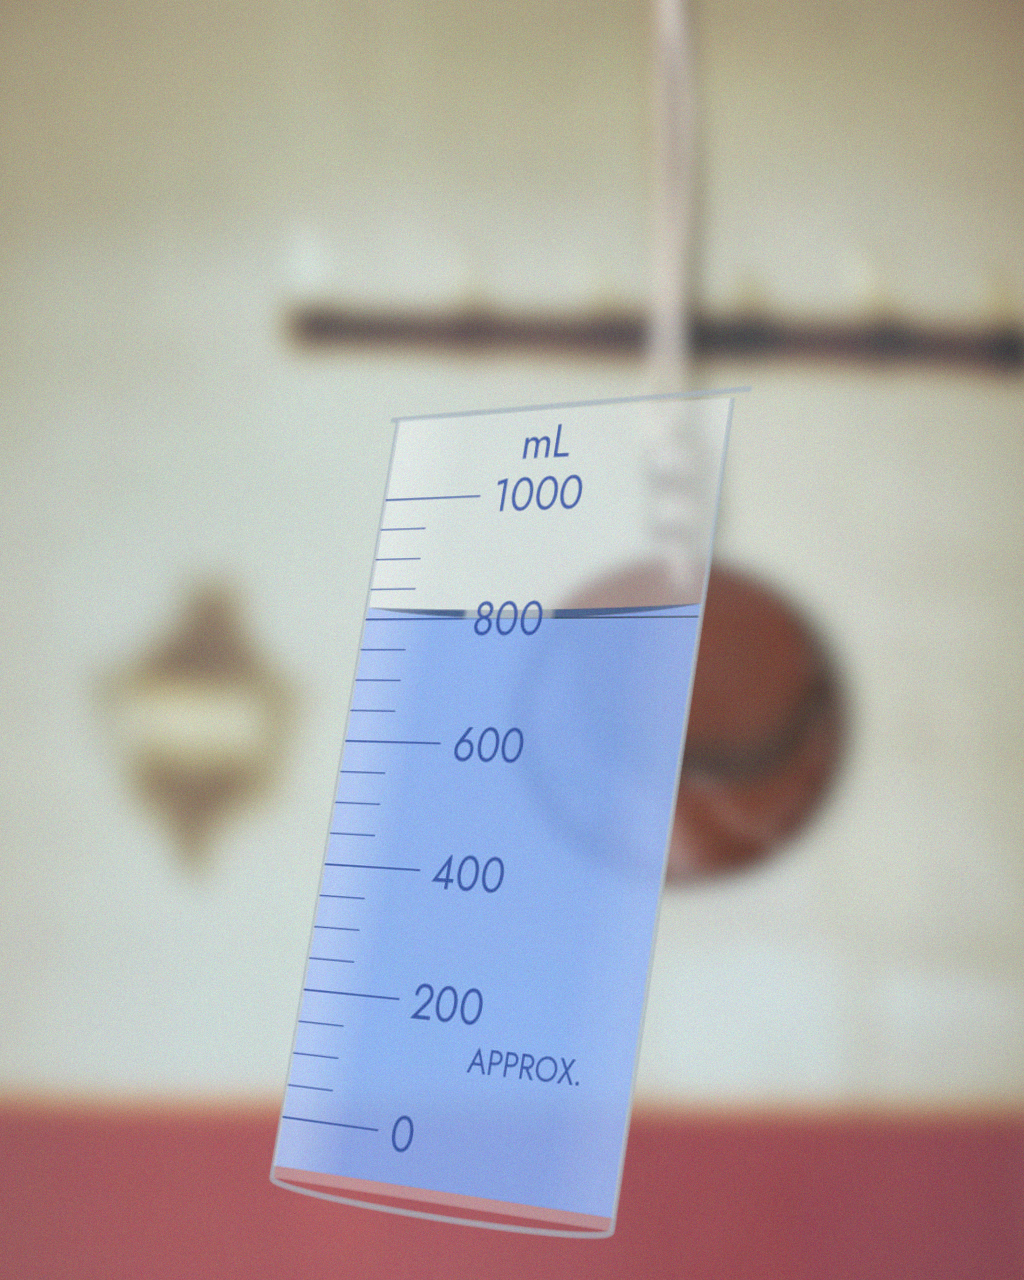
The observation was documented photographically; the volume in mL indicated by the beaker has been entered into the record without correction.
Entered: 800 mL
